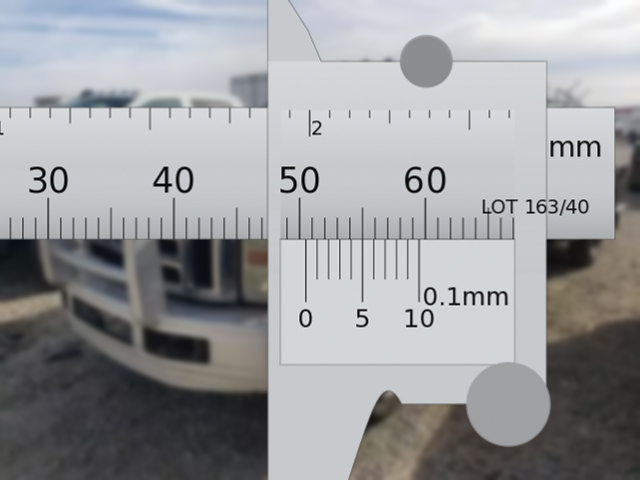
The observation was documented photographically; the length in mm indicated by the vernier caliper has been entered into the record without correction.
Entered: 50.5 mm
